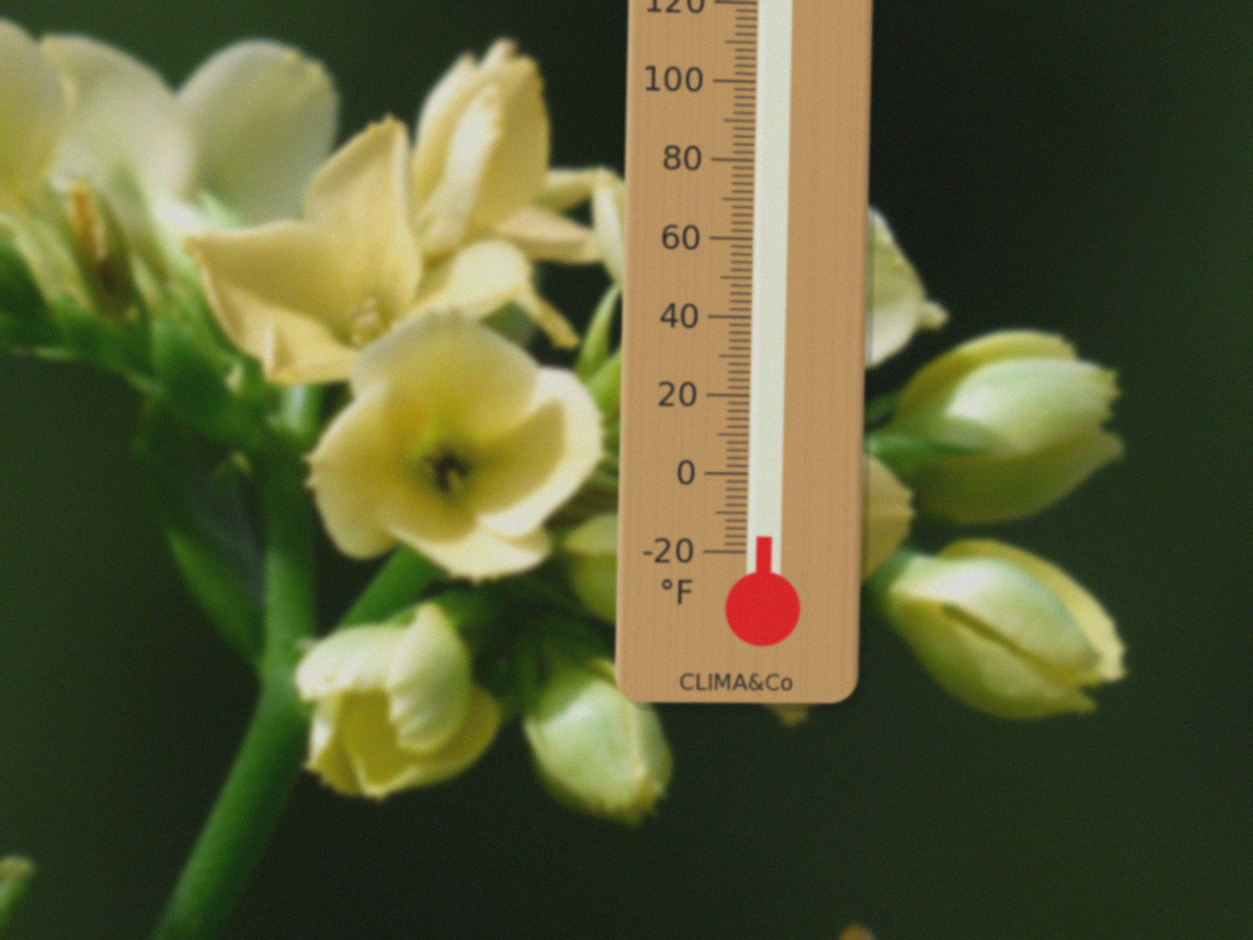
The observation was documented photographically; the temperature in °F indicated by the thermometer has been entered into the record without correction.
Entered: -16 °F
